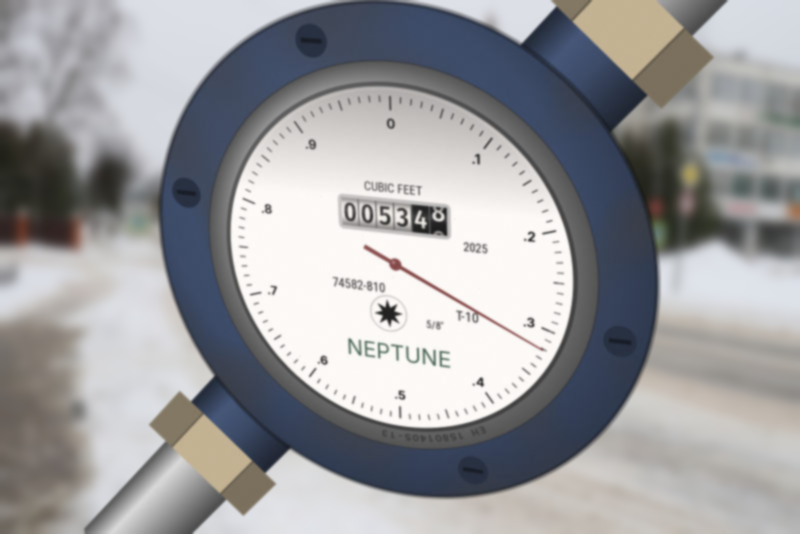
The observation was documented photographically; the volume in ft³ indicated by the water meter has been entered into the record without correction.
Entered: 5348.32 ft³
